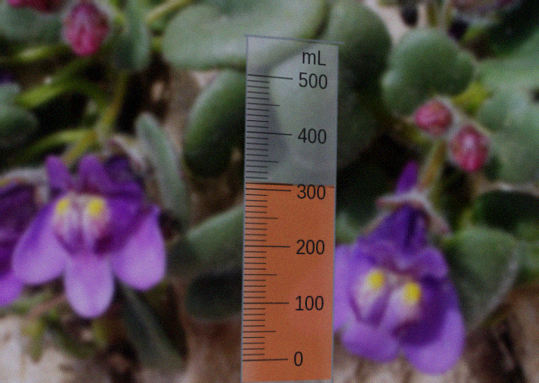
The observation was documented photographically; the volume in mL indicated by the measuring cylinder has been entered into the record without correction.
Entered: 310 mL
